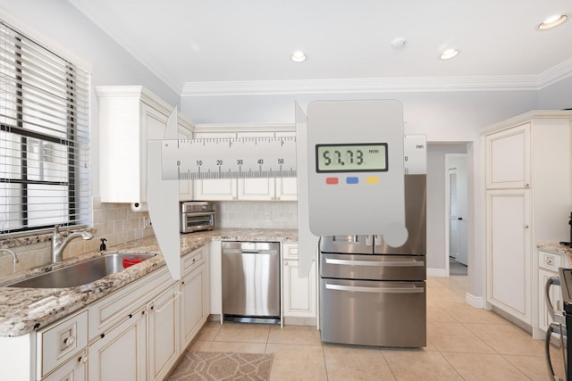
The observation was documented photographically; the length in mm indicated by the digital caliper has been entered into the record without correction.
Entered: 57.73 mm
